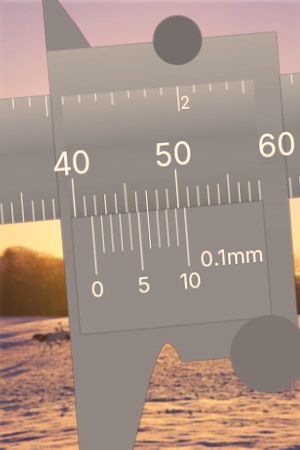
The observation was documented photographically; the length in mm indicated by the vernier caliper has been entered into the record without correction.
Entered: 41.6 mm
